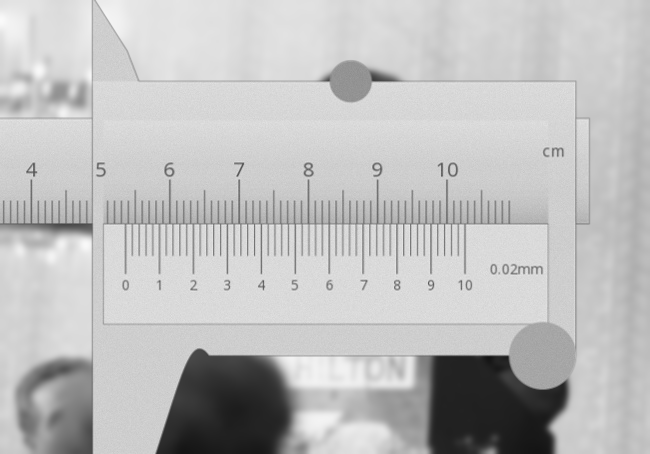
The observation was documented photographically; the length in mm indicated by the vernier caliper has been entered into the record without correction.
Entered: 53.6 mm
